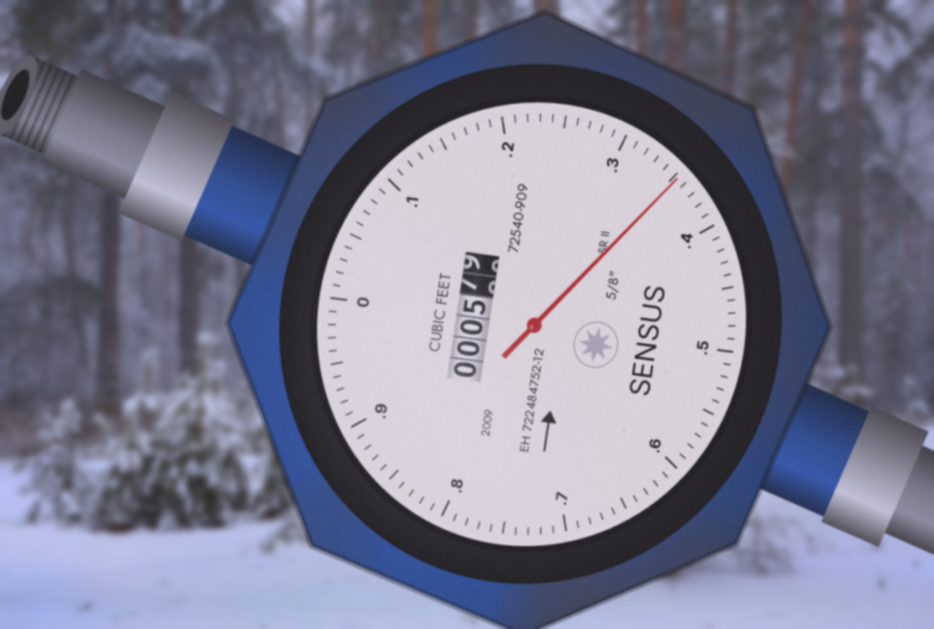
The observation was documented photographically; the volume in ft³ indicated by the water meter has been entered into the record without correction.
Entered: 579.35 ft³
